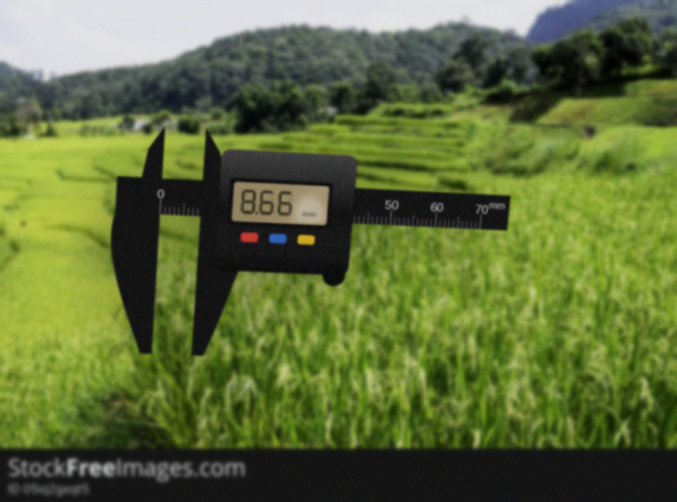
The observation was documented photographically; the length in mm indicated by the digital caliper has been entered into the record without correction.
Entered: 8.66 mm
